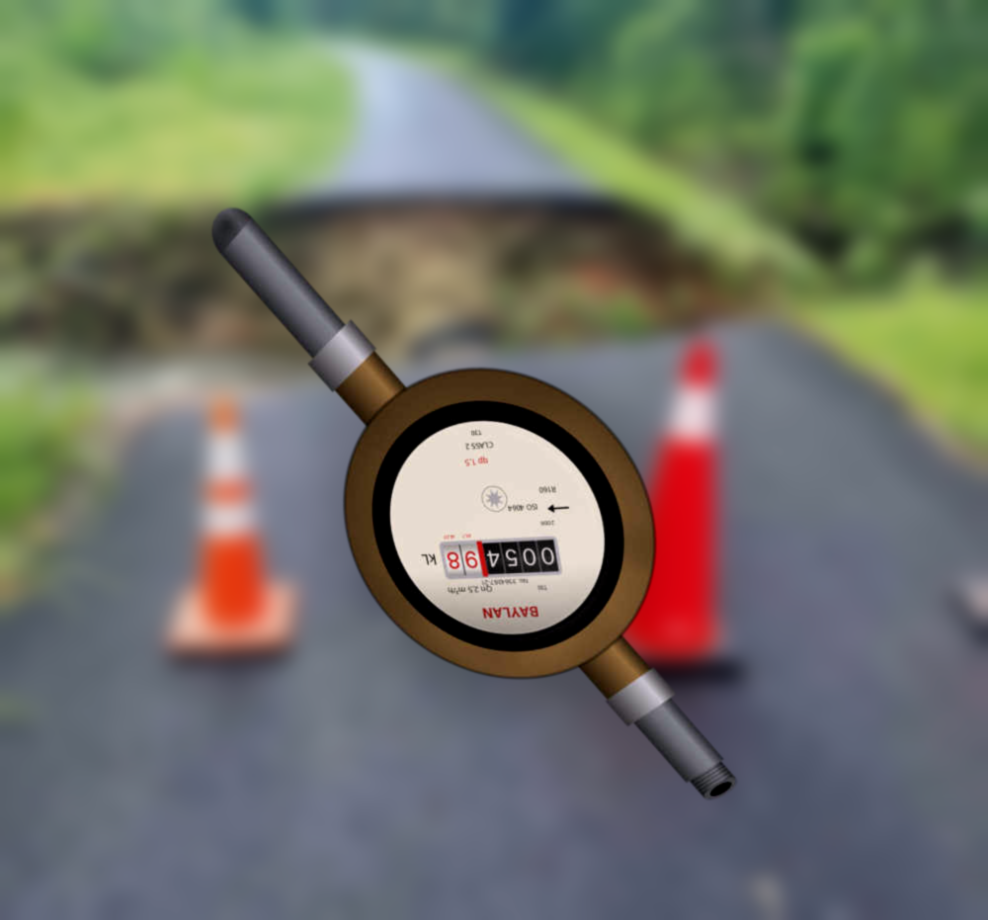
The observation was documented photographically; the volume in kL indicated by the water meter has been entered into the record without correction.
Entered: 54.98 kL
